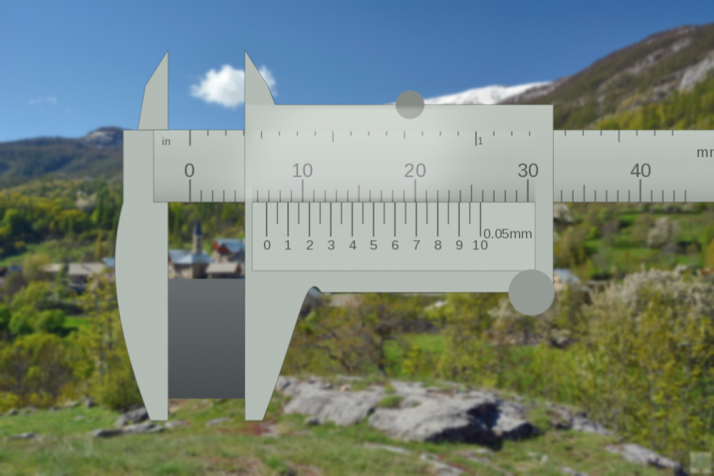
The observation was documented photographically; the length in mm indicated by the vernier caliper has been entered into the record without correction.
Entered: 6.8 mm
